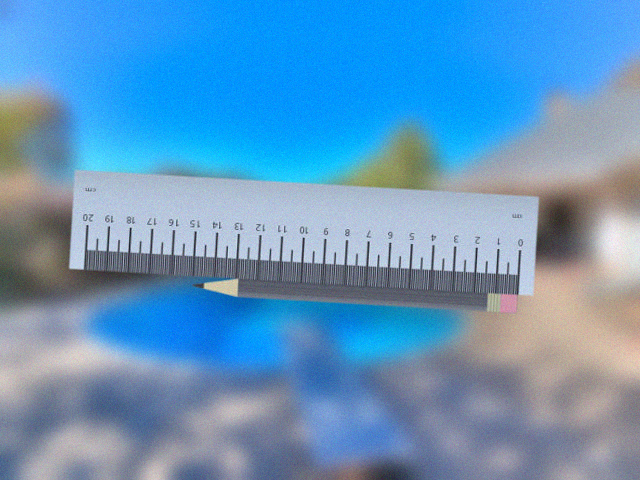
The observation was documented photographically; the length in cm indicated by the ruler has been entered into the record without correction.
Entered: 15 cm
